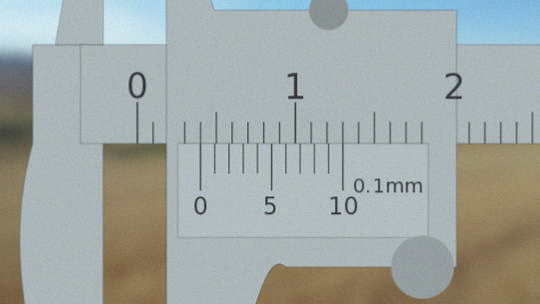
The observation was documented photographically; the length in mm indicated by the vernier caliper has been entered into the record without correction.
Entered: 4.0 mm
